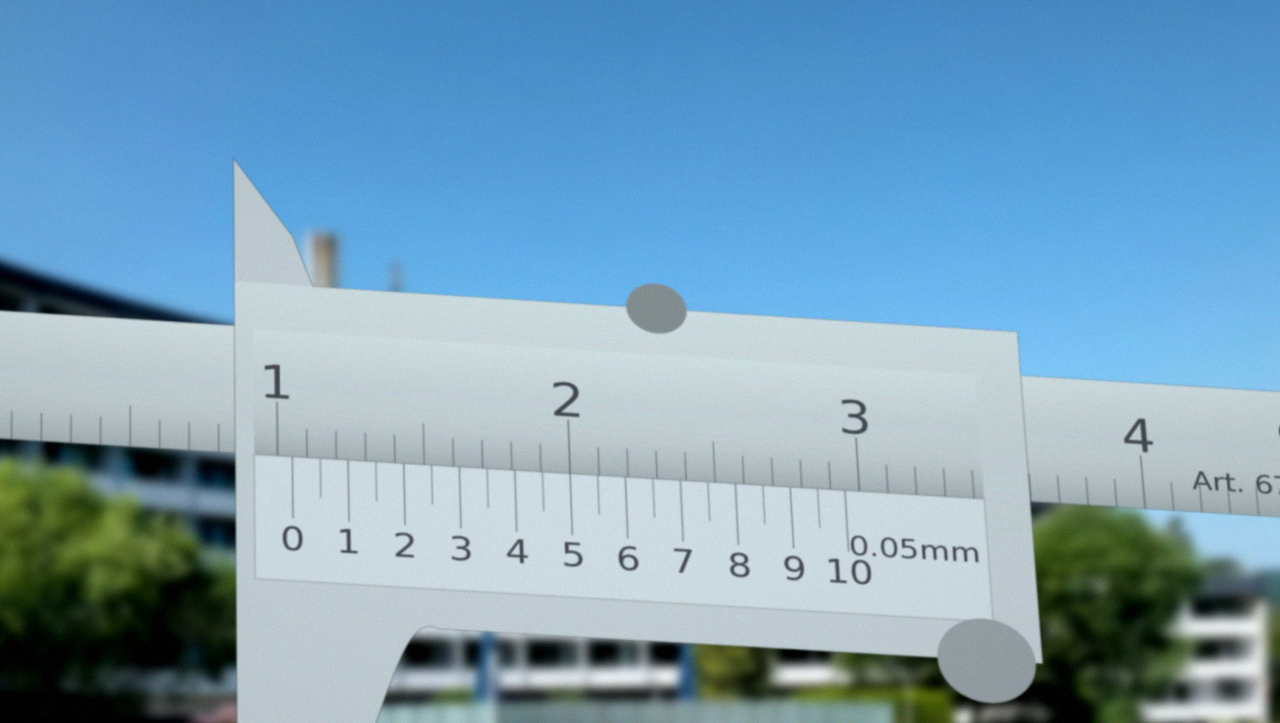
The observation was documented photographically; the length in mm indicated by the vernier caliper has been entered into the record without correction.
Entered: 10.50 mm
